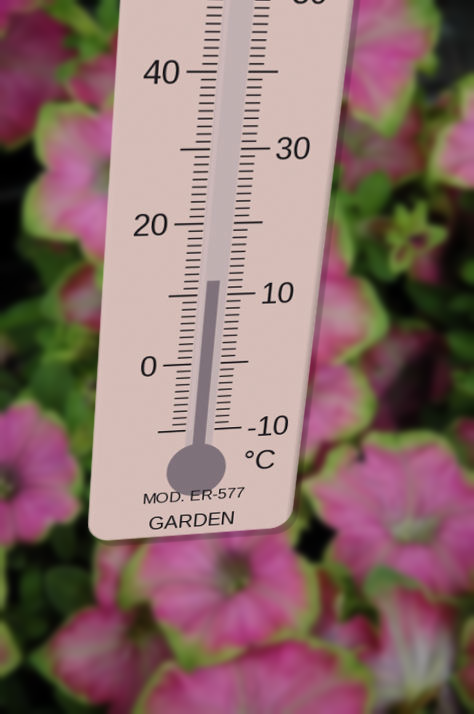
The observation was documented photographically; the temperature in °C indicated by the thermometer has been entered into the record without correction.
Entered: 12 °C
